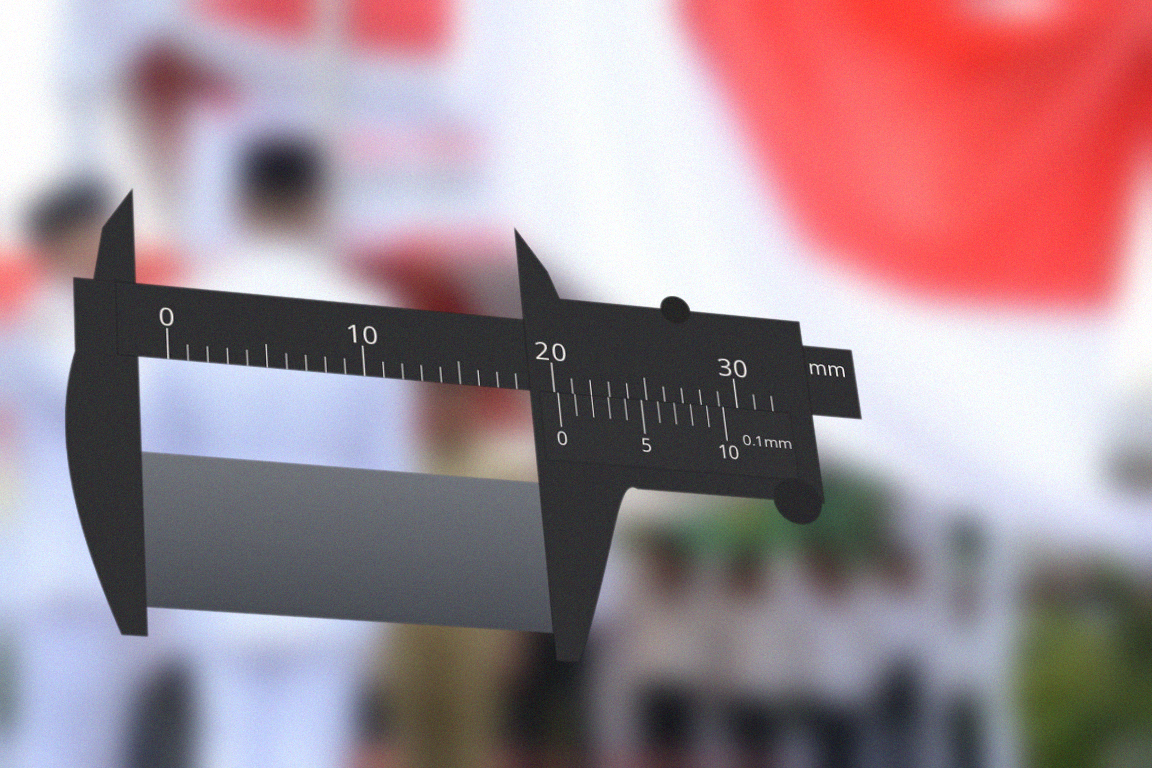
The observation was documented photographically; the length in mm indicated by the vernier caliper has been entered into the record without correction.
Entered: 20.2 mm
